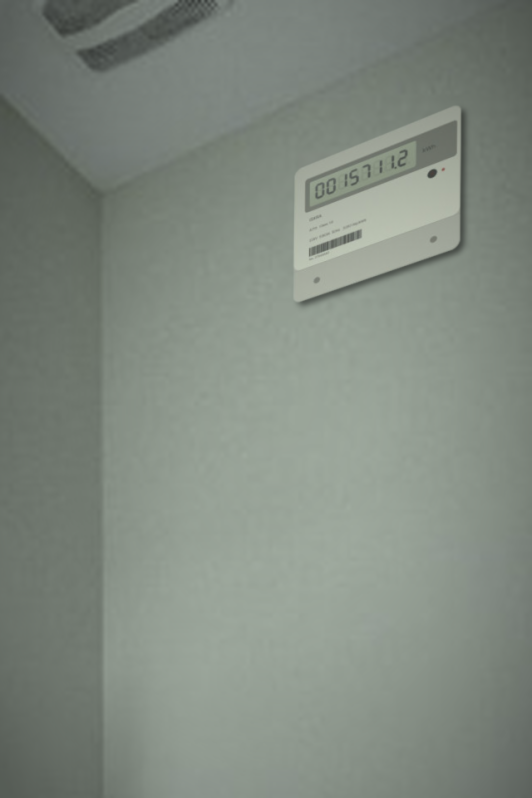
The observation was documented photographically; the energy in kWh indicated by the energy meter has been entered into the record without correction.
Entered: 15711.2 kWh
